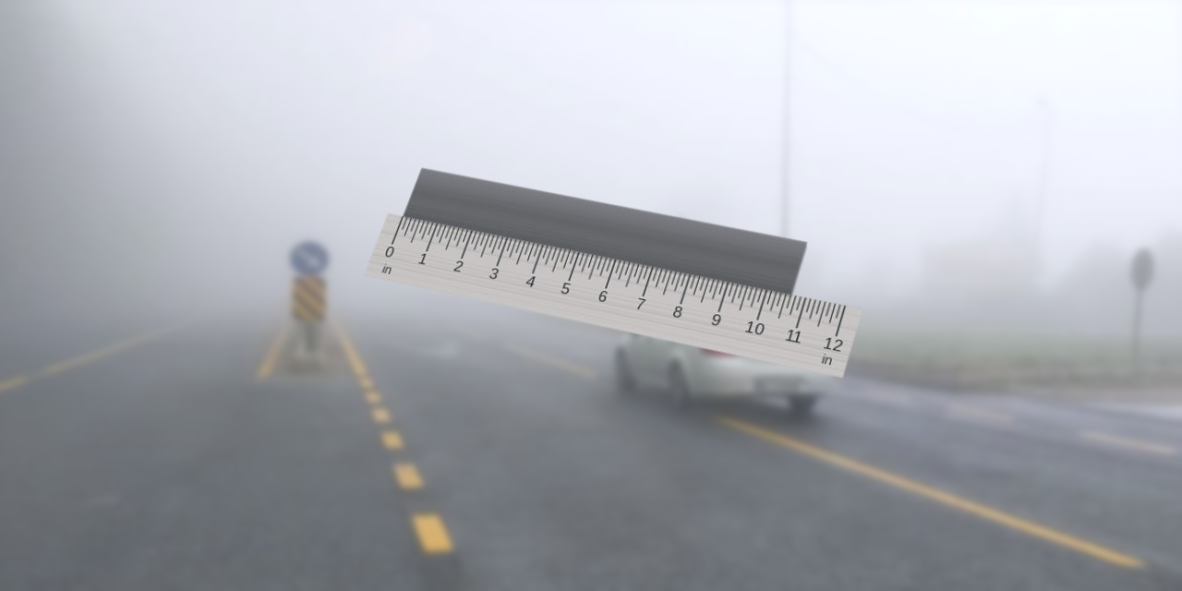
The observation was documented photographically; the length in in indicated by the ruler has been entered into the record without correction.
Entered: 10.625 in
